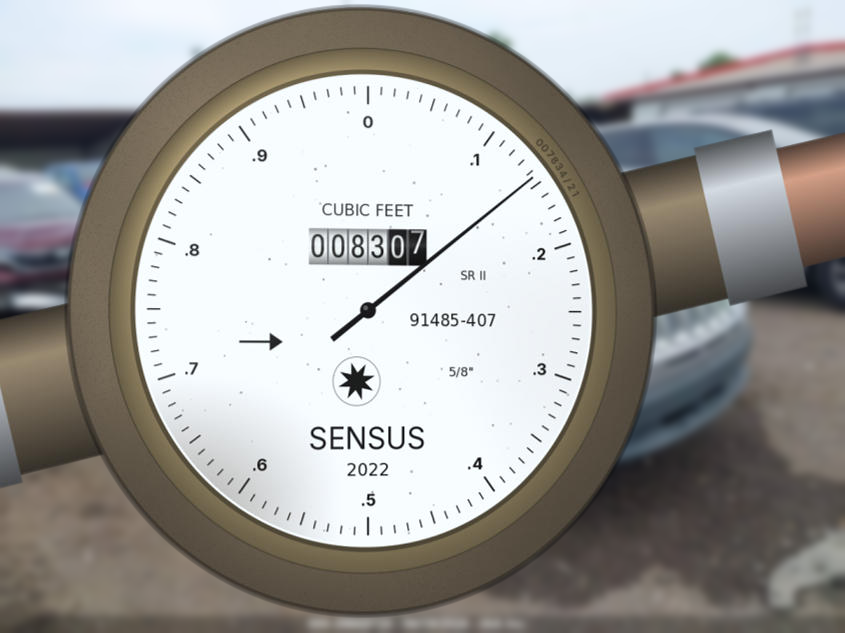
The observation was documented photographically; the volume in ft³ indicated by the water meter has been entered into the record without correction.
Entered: 8307.14 ft³
